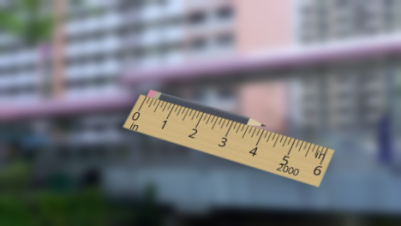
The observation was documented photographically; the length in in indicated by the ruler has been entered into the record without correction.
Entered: 4 in
